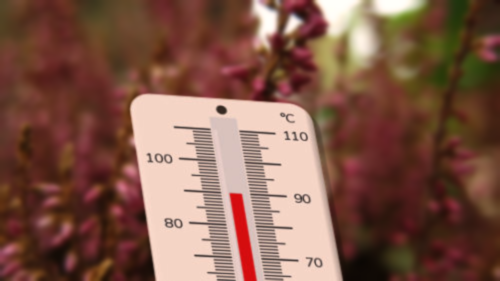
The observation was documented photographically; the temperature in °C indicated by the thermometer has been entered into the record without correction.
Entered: 90 °C
